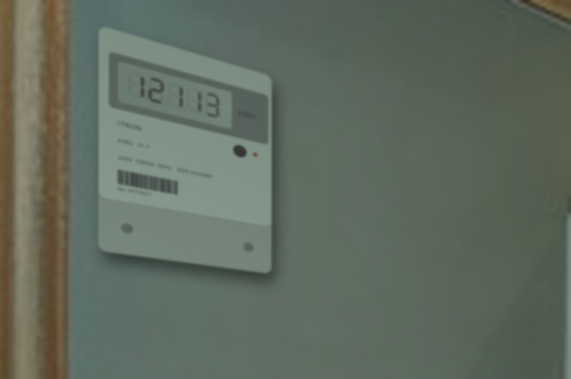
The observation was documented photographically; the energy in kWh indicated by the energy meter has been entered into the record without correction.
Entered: 12113 kWh
